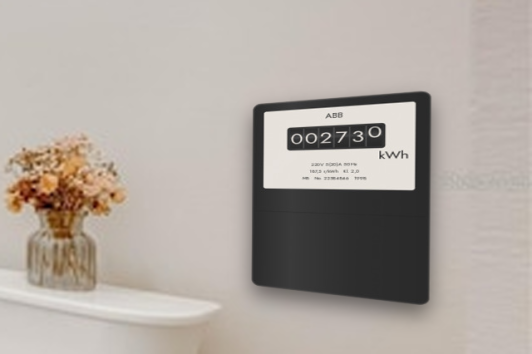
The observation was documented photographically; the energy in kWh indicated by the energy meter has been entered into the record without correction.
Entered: 2730 kWh
